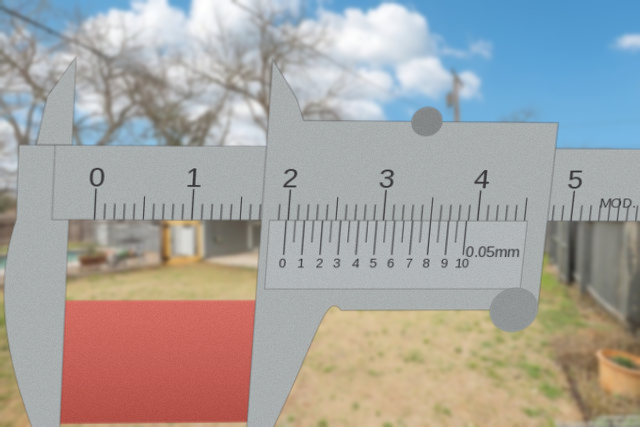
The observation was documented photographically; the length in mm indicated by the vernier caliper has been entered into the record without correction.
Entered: 19.8 mm
